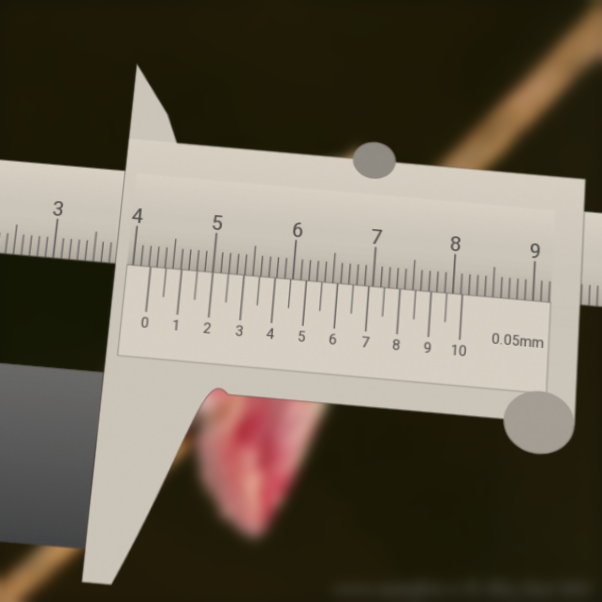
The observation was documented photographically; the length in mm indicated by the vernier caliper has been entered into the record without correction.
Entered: 42.2 mm
